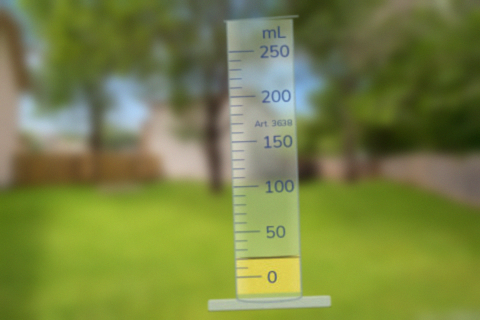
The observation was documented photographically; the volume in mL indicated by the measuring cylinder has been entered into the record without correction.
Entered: 20 mL
